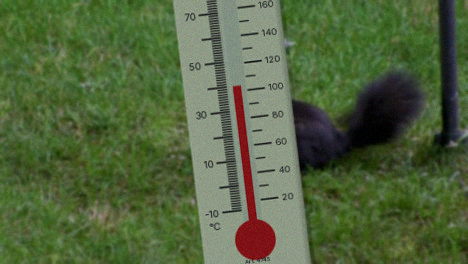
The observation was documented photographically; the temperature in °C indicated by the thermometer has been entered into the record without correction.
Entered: 40 °C
